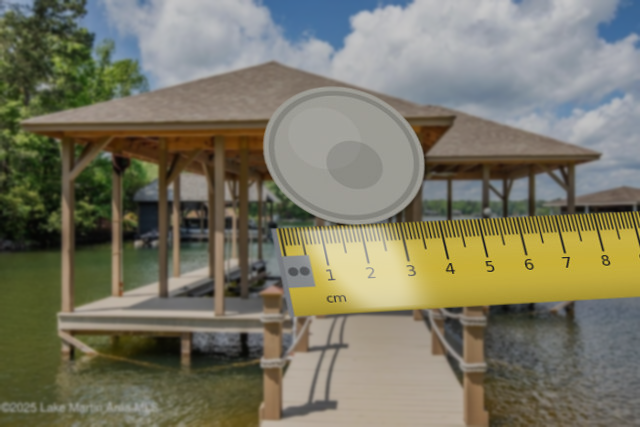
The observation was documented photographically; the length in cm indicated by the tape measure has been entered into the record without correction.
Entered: 4 cm
